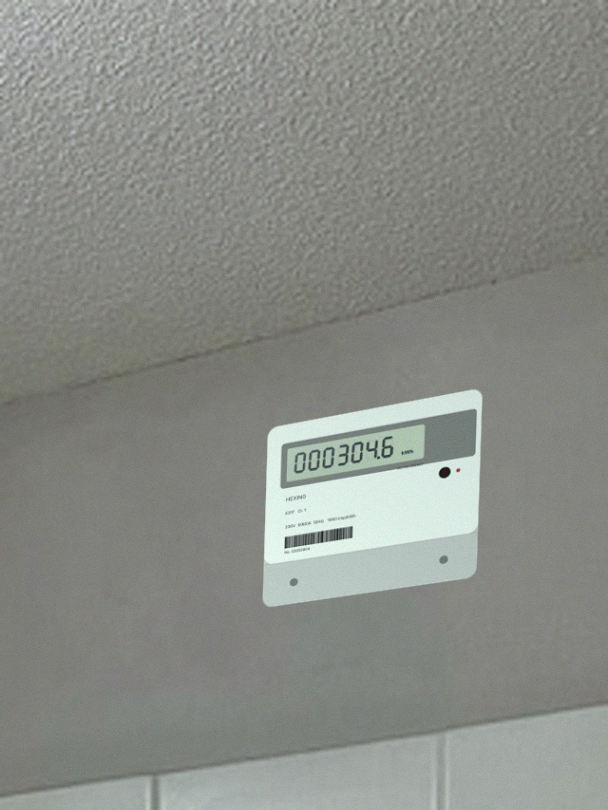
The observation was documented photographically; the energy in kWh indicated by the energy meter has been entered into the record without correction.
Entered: 304.6 kWh
